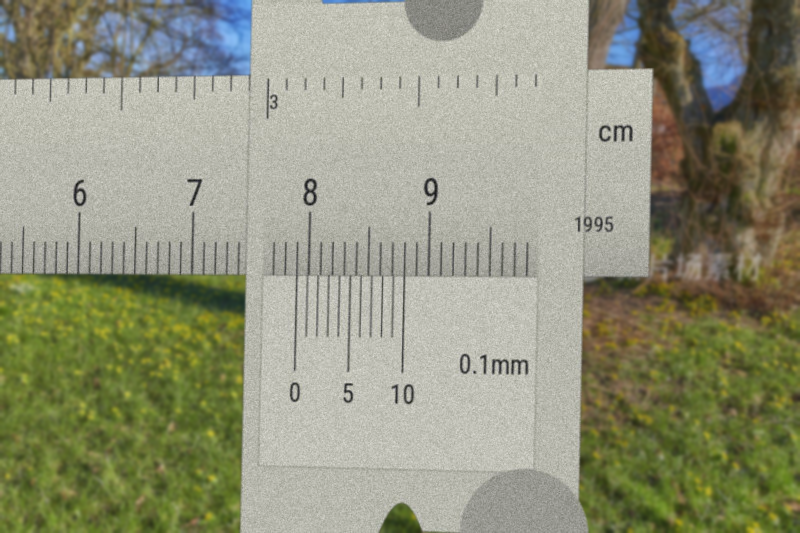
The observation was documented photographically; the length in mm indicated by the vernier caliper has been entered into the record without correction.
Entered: 79.0 mm
